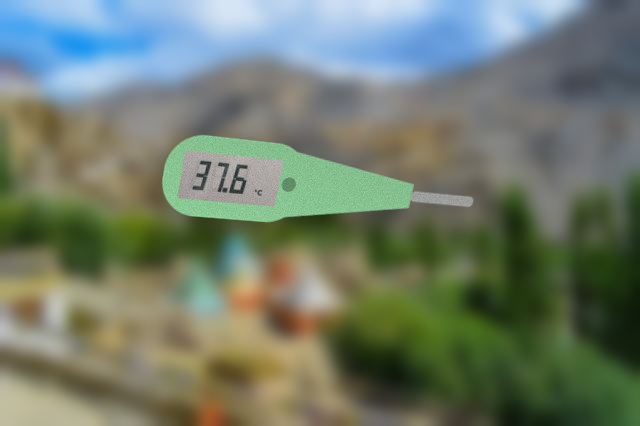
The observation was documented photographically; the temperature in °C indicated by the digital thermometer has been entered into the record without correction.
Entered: 37.6 °C
